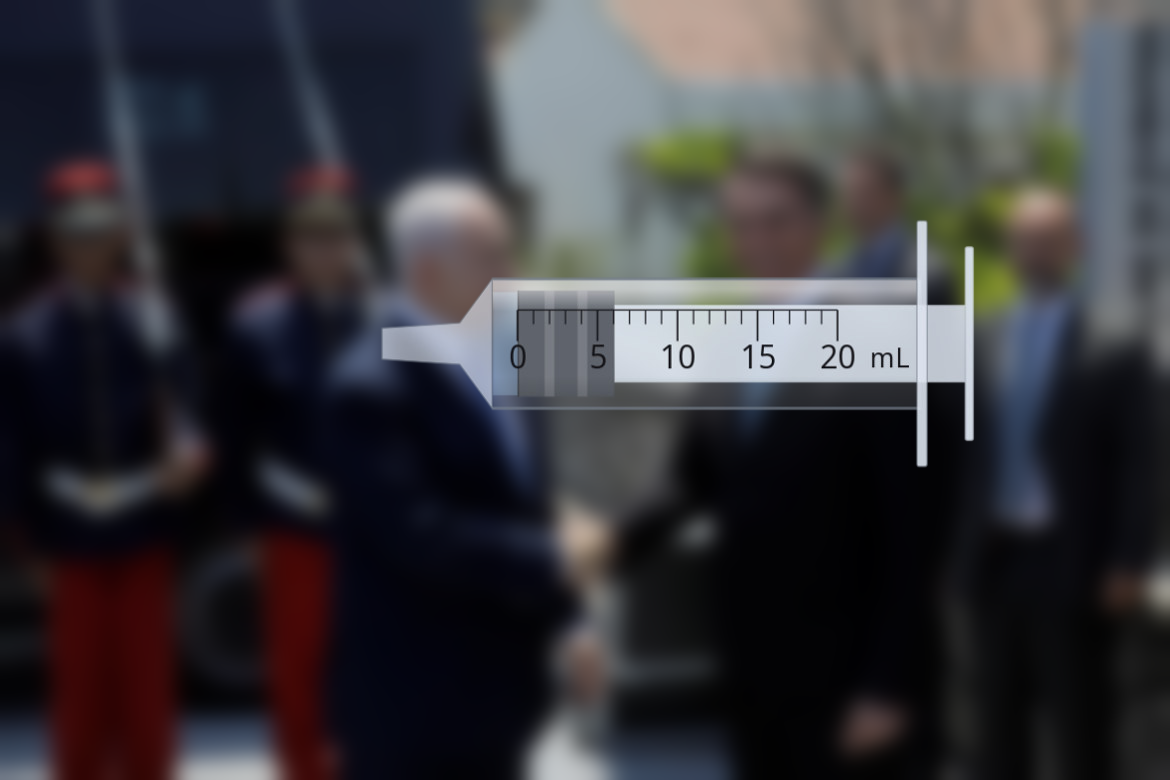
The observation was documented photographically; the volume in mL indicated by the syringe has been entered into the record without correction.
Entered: 0 mL
